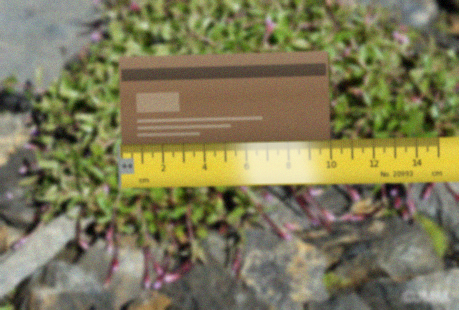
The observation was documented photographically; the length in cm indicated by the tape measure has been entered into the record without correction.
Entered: 10 cm
